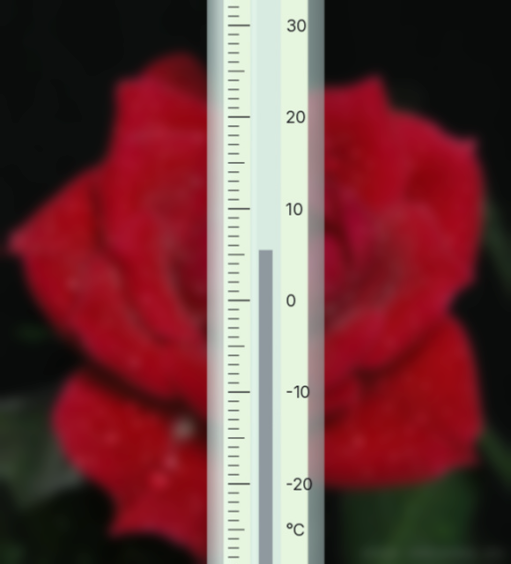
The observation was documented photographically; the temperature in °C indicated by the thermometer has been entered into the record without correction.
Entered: 5.5 °C
